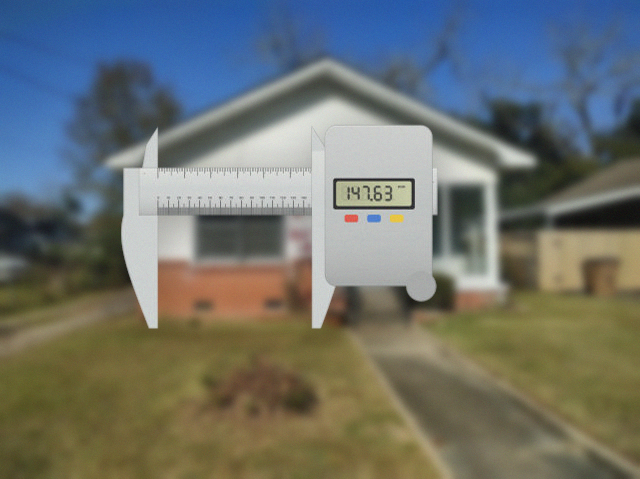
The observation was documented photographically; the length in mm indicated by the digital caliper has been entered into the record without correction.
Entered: 147.63 mm
